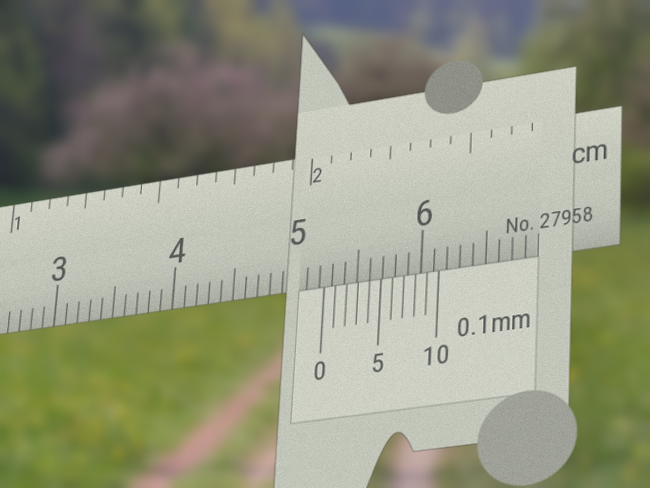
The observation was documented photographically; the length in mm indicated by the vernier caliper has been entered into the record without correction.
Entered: 52.4 mm
